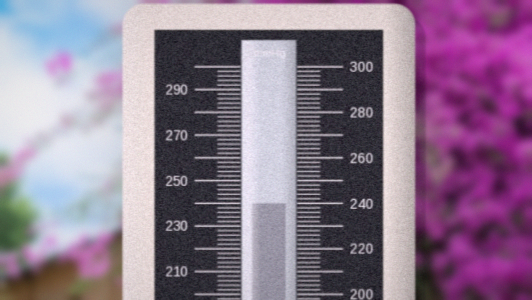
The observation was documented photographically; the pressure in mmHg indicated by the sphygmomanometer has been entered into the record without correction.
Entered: 240 mmHg
